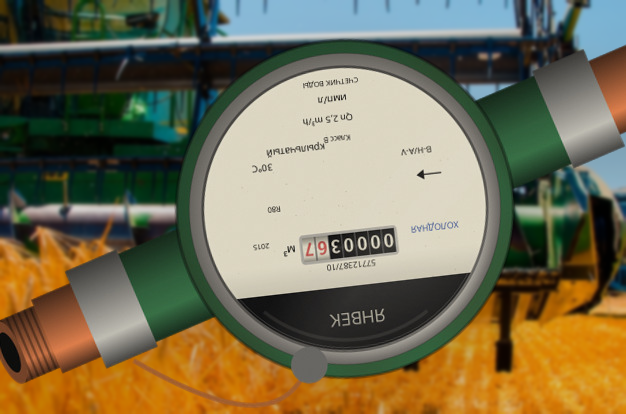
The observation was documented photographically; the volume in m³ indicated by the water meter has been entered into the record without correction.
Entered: 3.67 m³
